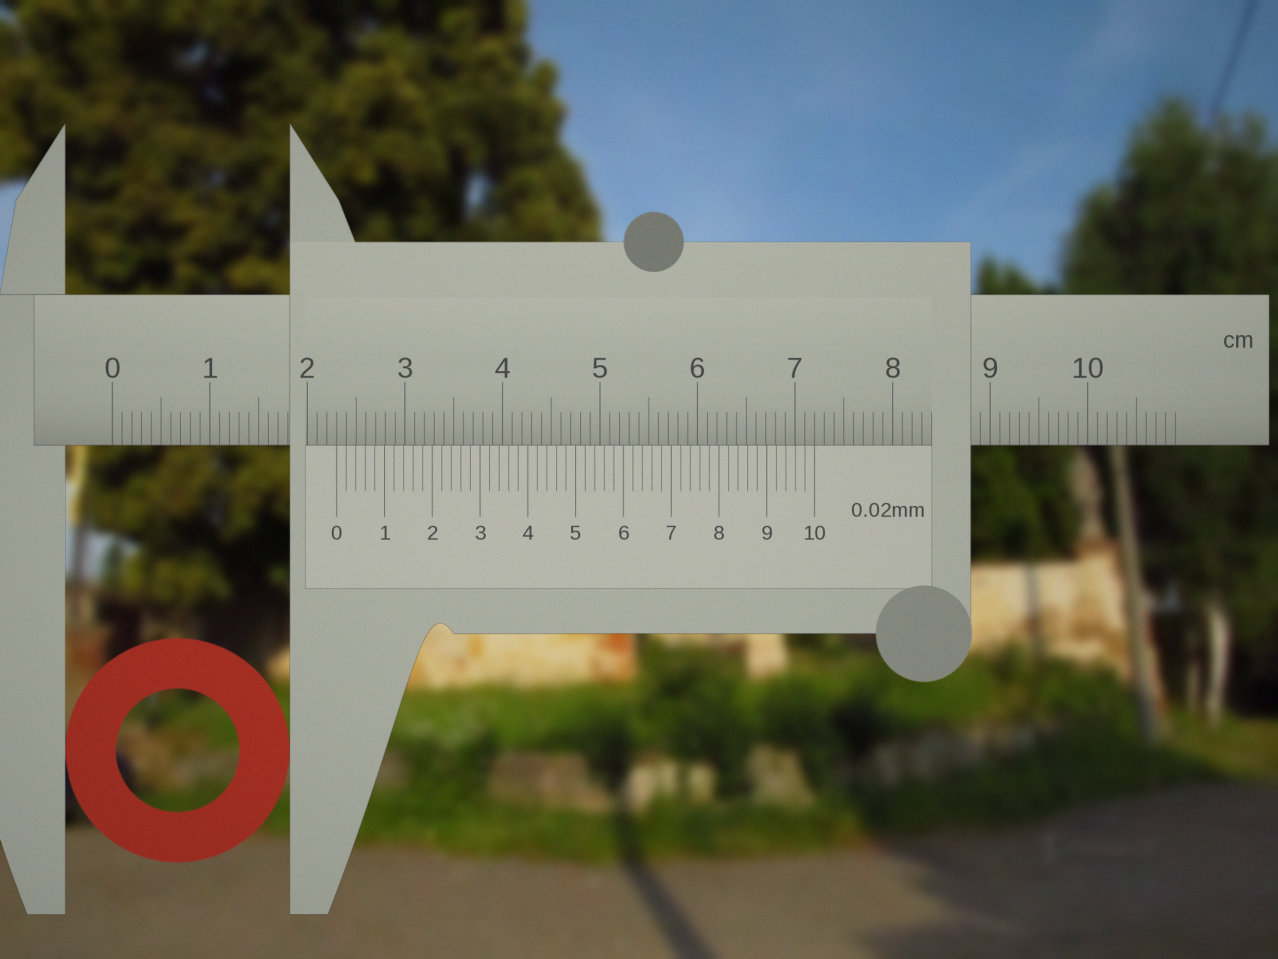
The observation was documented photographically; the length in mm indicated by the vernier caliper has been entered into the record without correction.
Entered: 23.0 mm
